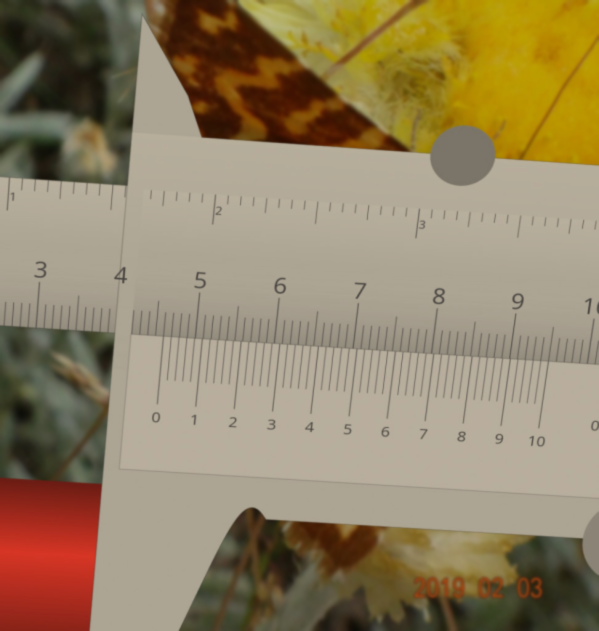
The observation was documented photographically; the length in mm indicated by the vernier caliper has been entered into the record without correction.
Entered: 46.0 mm
